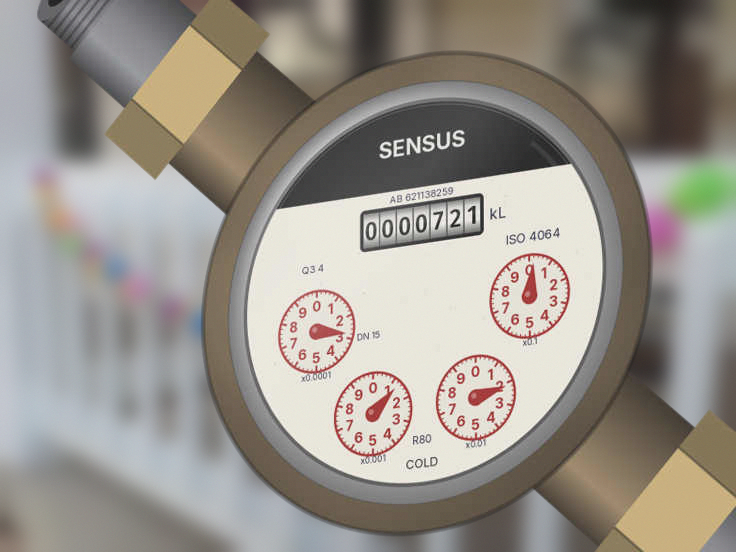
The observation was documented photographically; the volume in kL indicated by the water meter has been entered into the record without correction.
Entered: 721.0212 kL
